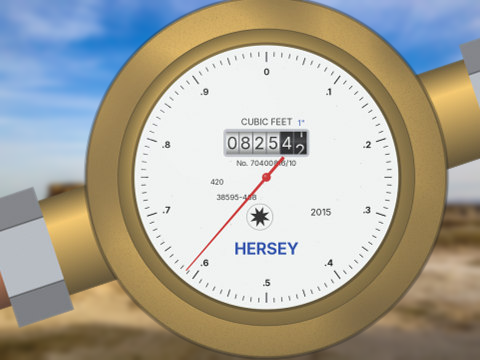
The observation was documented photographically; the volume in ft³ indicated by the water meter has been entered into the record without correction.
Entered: 82541.61 ft³
